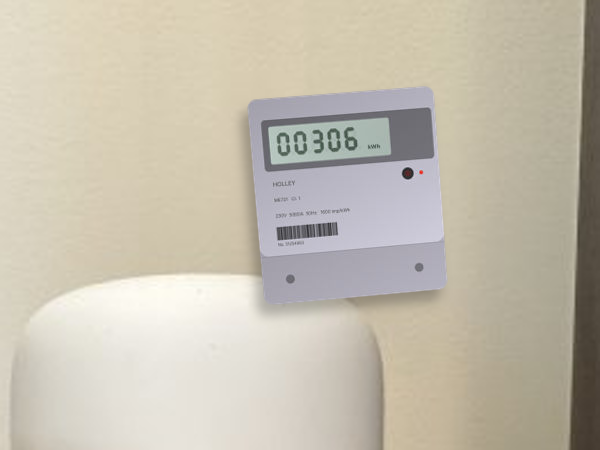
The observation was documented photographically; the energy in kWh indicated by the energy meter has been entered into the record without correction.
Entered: 306 kWh
